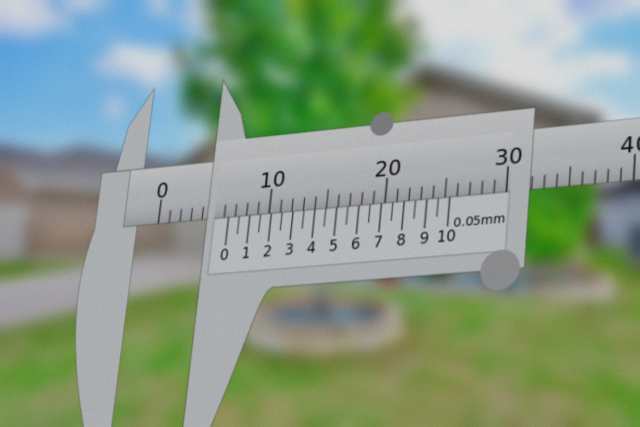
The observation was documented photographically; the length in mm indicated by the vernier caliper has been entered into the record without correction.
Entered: 6.4 mm
